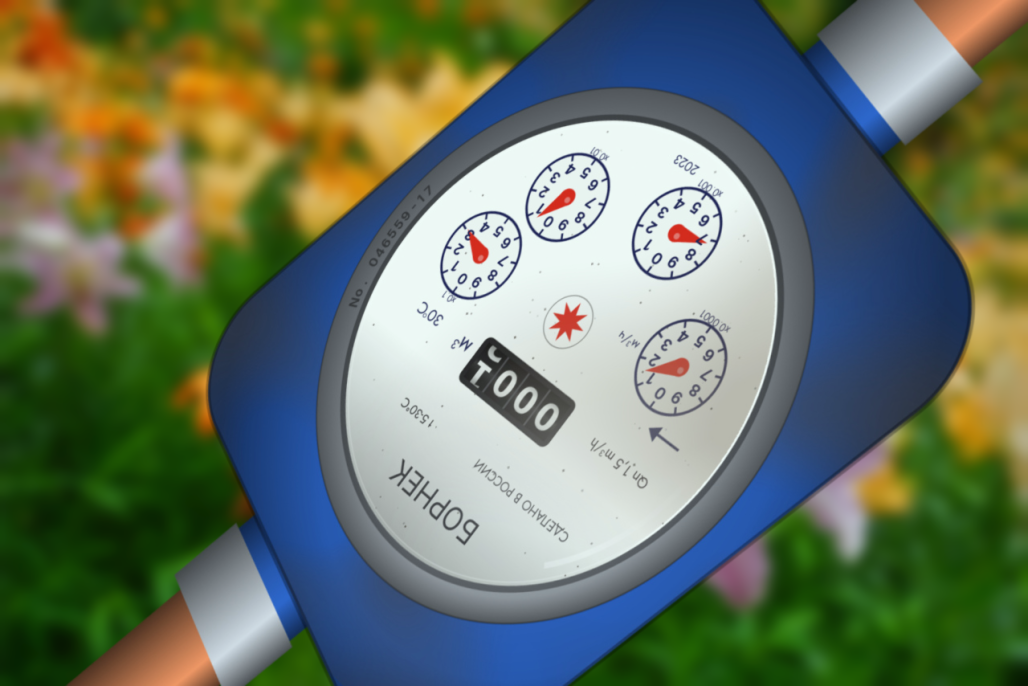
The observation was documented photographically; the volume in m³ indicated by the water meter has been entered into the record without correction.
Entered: 1.3071 m³
